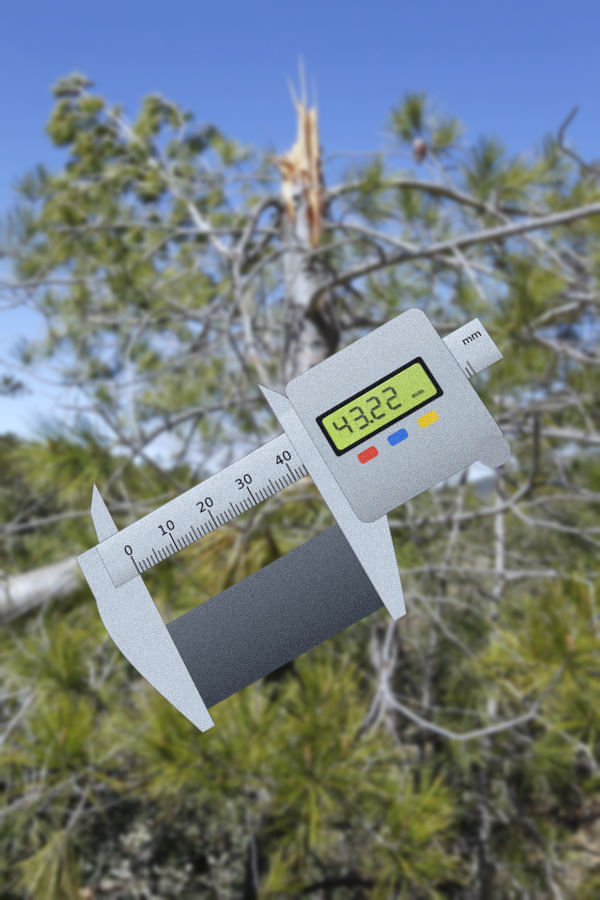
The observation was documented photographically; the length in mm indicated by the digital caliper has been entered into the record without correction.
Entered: 43.22 mm
